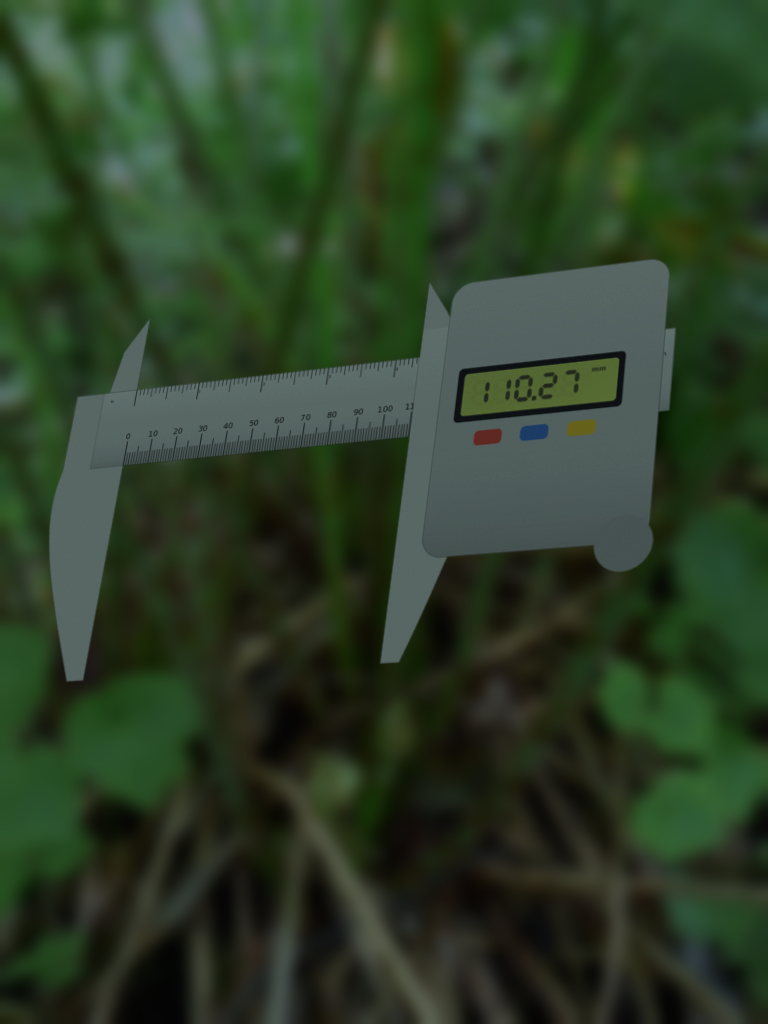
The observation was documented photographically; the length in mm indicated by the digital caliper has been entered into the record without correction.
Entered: 110.27 mm
